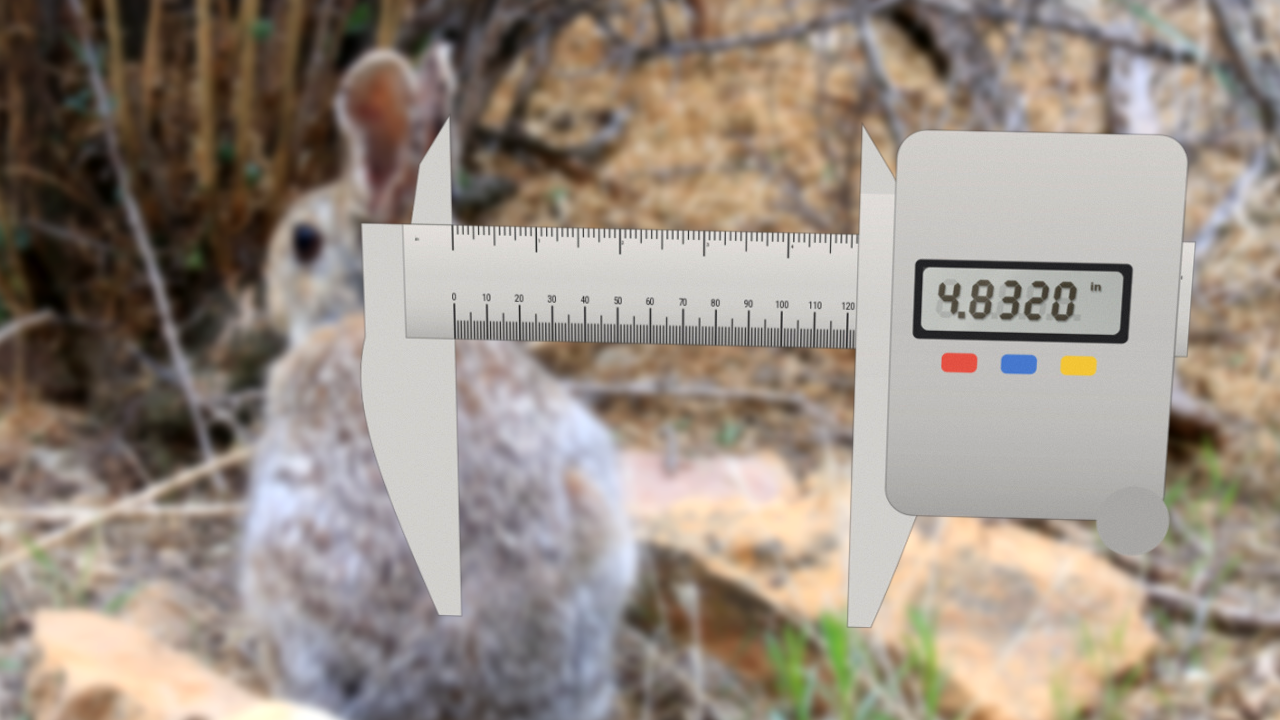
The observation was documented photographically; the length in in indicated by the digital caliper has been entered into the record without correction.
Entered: 4.8320 in
